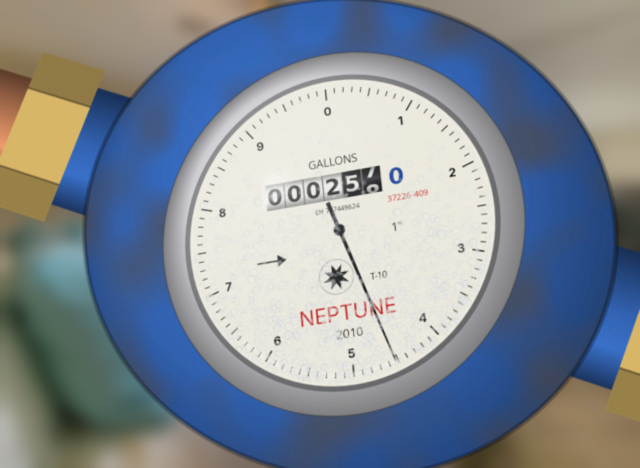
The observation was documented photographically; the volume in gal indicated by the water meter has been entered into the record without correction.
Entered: 2574.5 gal
